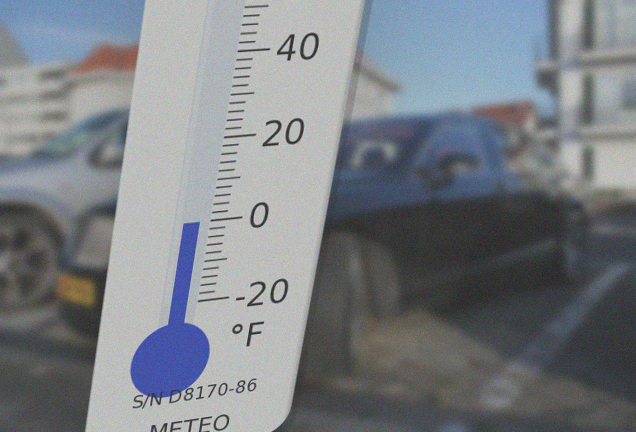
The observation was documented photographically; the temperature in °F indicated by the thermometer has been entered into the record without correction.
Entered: 0 °F
